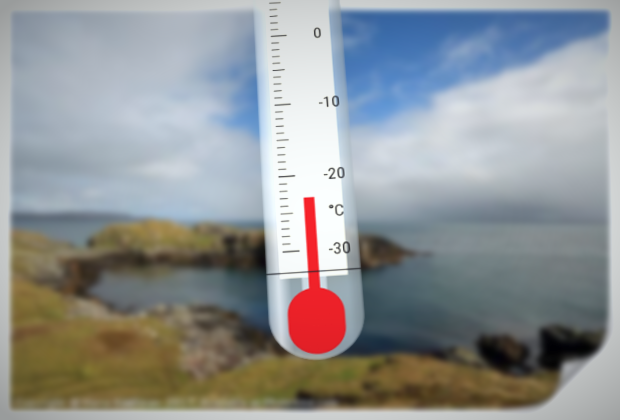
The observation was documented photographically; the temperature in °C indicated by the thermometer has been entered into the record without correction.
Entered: -23 °C
